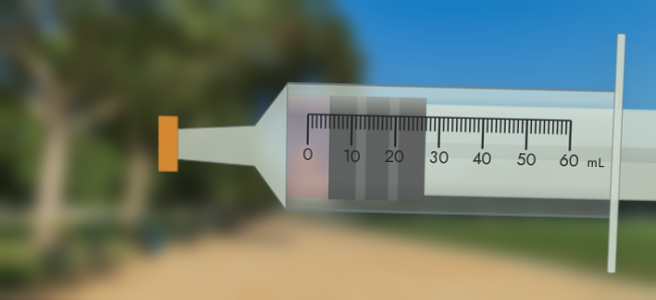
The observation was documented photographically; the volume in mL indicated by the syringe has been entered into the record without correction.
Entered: 5 mL
